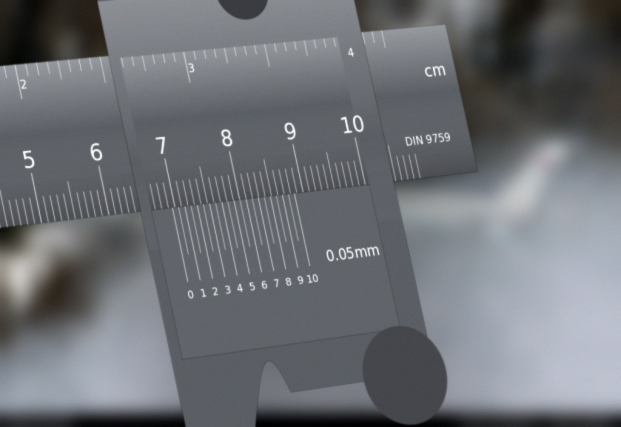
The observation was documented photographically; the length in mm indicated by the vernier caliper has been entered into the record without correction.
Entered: 69.6 mm
